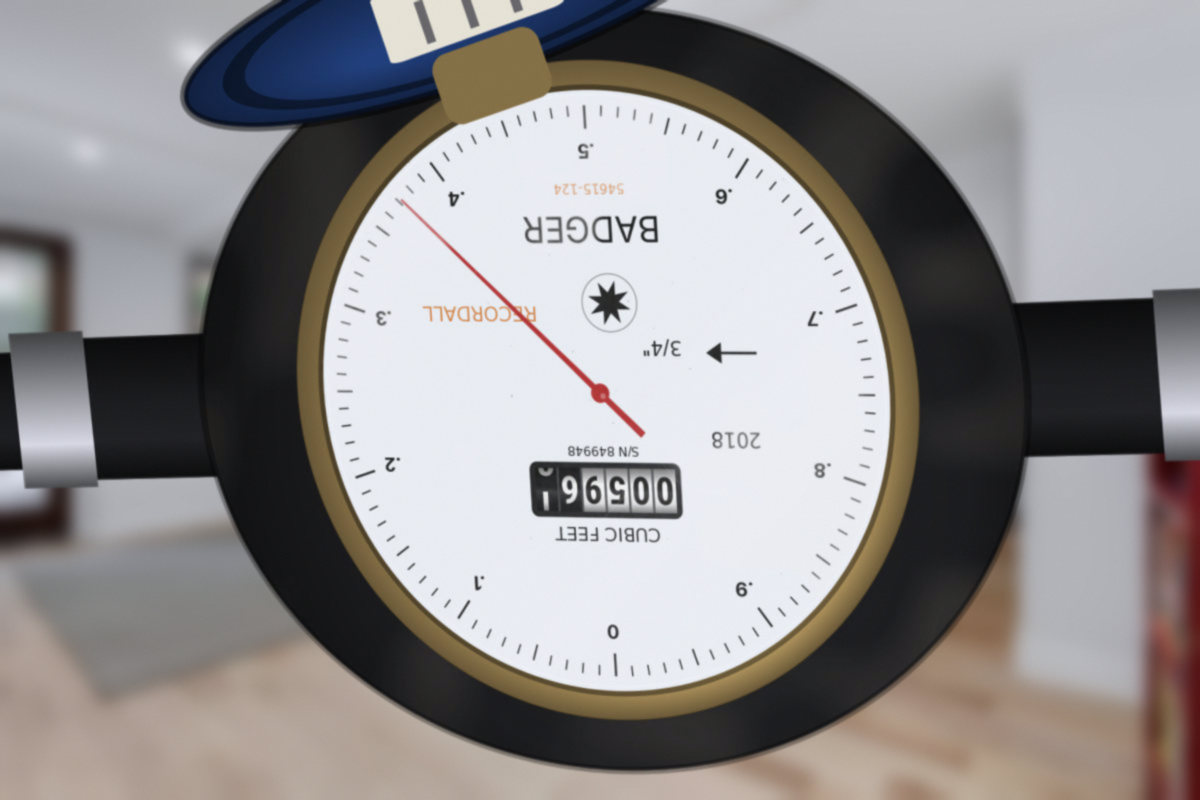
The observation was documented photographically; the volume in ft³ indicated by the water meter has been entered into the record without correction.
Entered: 5961.37 ft³
